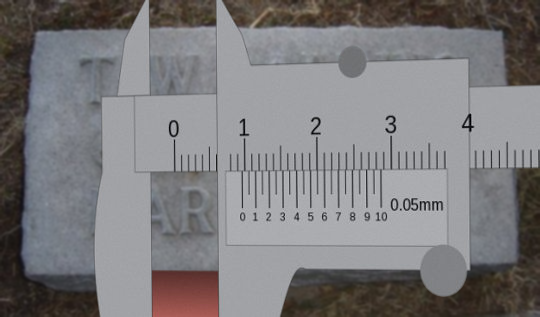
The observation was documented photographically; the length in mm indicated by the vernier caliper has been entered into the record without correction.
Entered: 9.6 mm
